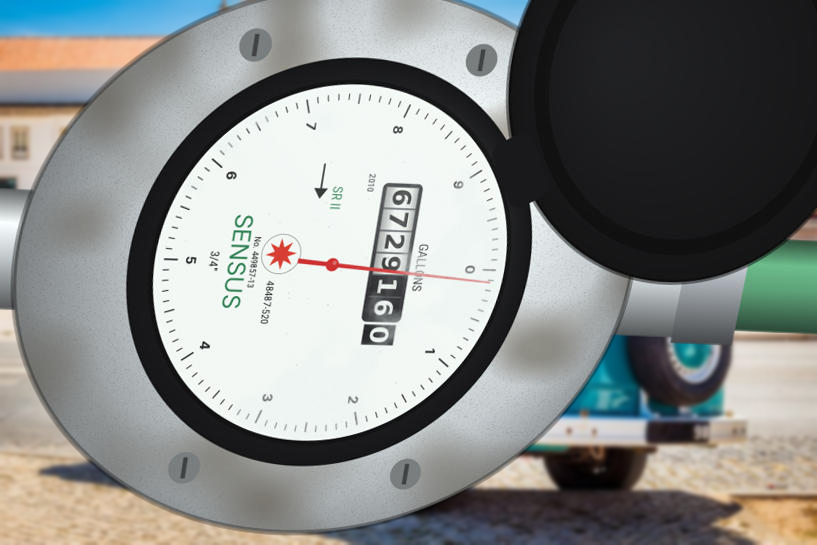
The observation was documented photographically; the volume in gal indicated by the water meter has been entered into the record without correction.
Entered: 6729160.1 gal
